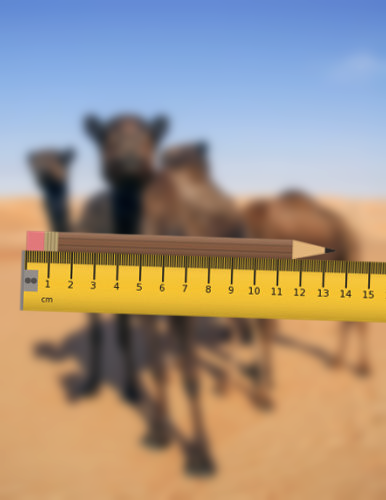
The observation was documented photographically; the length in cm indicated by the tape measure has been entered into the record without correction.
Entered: 13.5 cm
